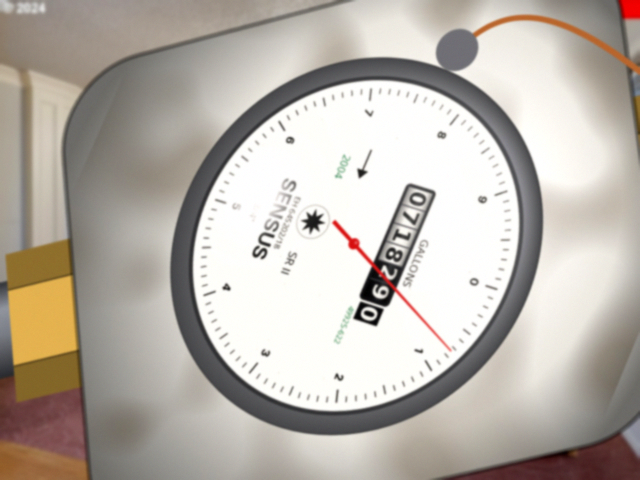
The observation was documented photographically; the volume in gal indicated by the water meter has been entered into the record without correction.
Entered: 718290.7 gal
